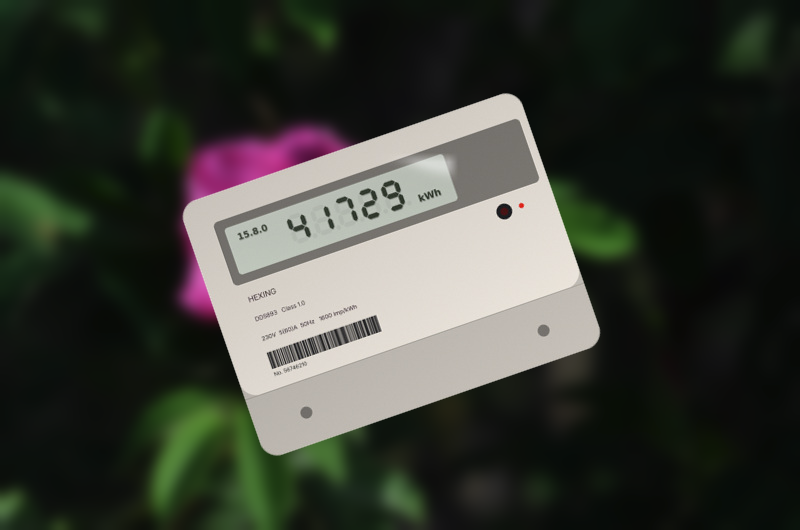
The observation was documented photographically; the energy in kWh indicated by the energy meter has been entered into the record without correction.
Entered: 41729 kWh
